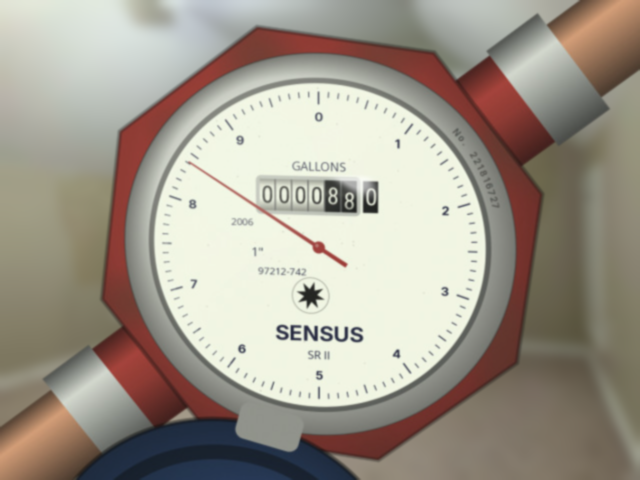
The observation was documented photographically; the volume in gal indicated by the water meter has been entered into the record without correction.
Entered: 878.4 gal
